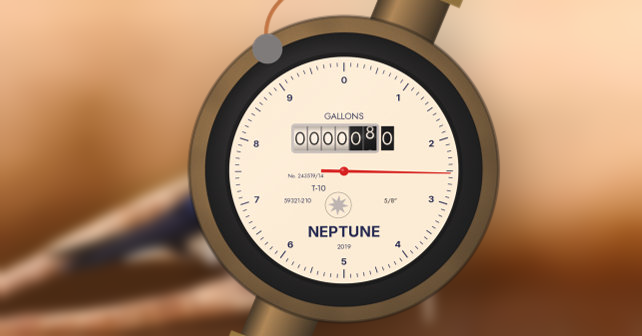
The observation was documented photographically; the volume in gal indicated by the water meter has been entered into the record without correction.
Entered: 82.5 gal
